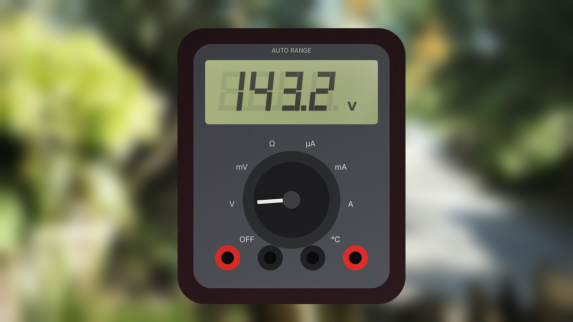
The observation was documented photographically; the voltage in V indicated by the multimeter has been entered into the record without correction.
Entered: 143.2 V
